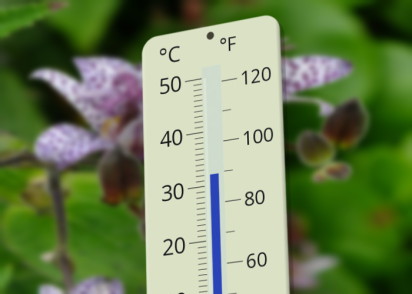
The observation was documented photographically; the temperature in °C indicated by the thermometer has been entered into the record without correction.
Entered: 32 °C
